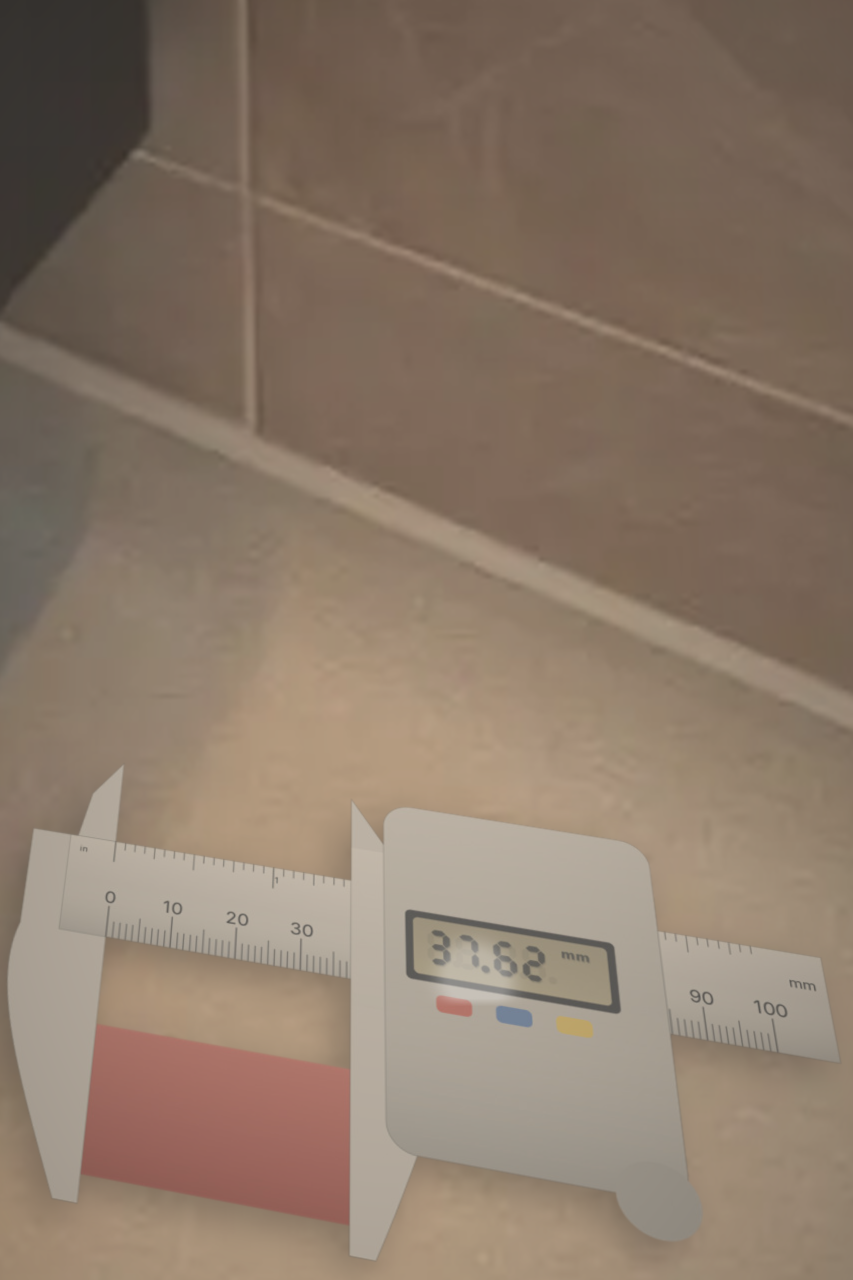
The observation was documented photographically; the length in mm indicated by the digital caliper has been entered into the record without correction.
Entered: 37.62 mm
